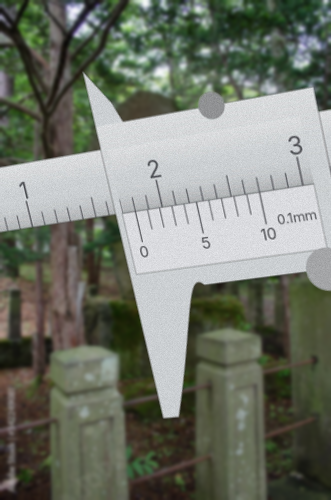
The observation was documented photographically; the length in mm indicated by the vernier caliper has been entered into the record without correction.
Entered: 18.0 mm
